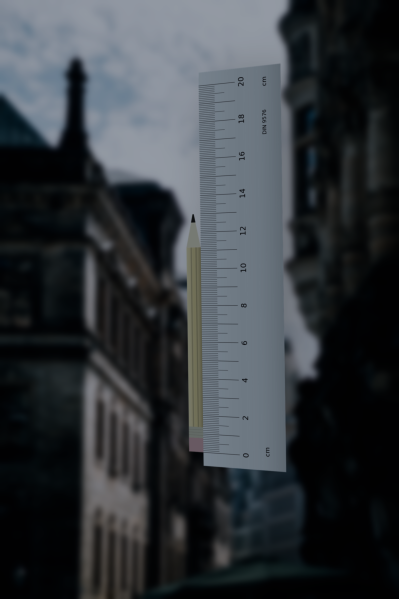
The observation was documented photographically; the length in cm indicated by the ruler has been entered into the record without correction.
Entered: 13 cm
